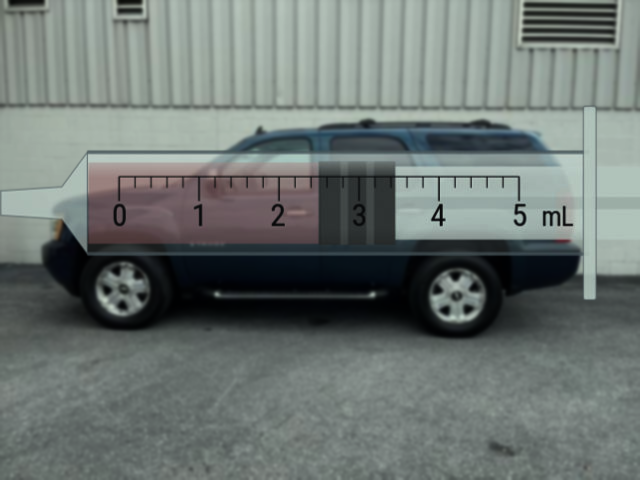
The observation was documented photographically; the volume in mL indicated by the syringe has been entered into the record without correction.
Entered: 2.5 mL
